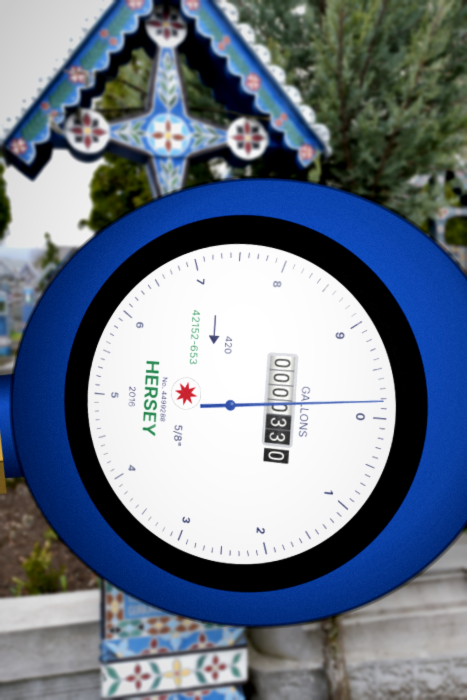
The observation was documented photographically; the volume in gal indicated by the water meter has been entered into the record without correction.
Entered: 329.8 gal
